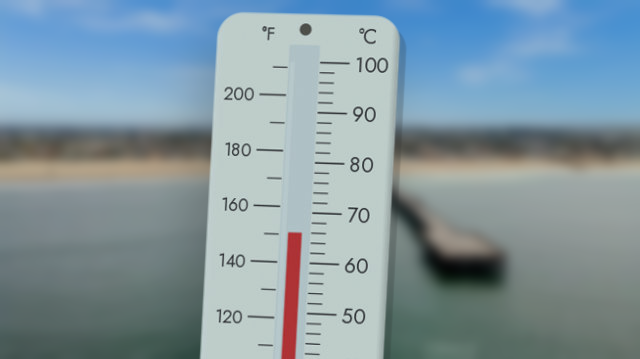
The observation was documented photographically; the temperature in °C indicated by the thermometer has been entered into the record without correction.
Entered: 66 °C
